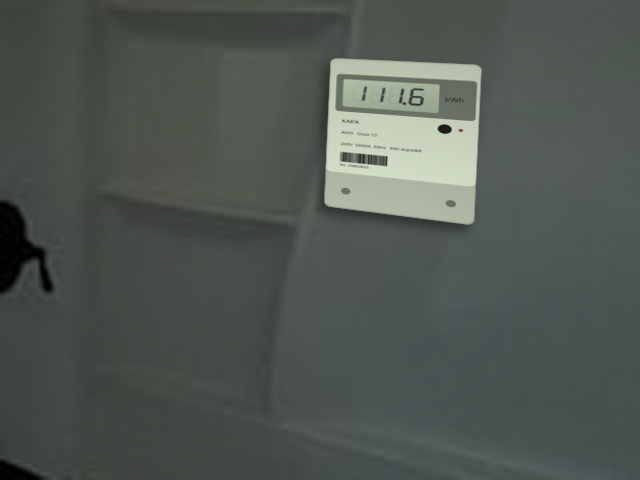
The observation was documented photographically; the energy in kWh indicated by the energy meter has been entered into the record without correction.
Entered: 111.6 kWh
